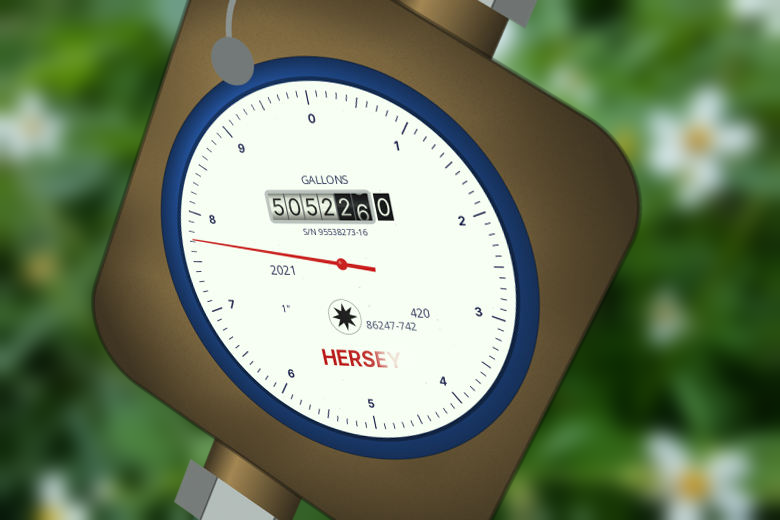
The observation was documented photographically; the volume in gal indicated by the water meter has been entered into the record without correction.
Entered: 5052257.7 gal
